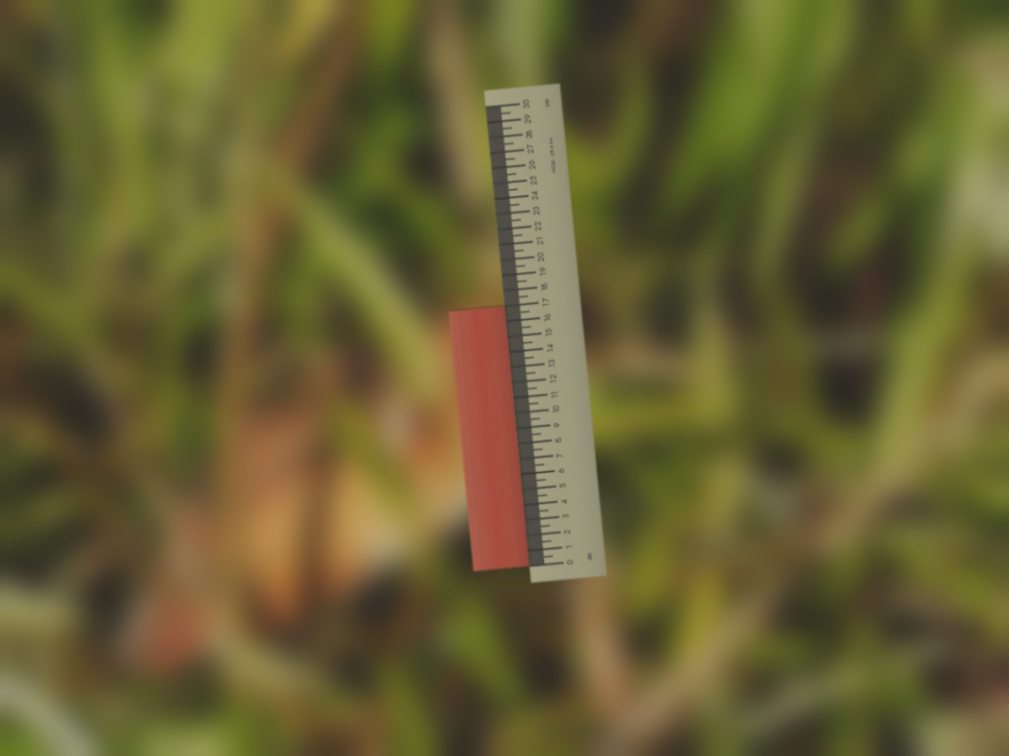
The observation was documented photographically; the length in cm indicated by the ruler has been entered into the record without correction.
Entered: 17 cm
